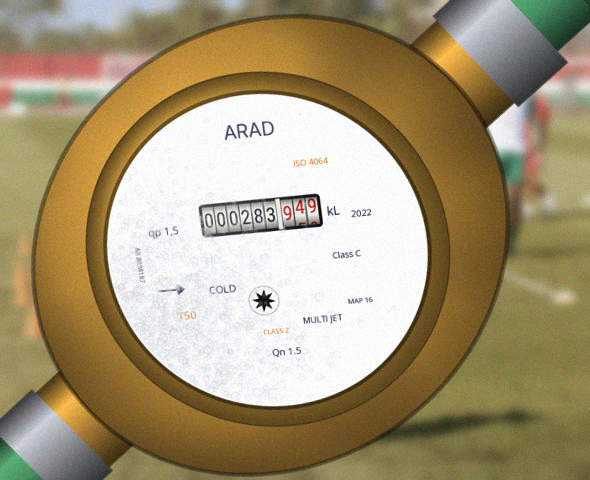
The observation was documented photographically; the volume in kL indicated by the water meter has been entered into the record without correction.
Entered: 283.949 kL
